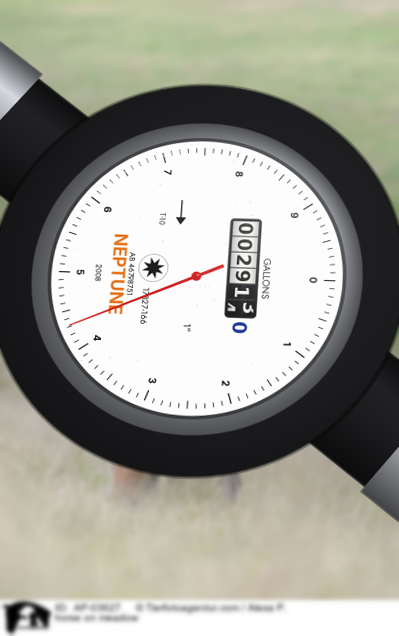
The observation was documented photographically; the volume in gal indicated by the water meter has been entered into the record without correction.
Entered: 29134.3 gal
